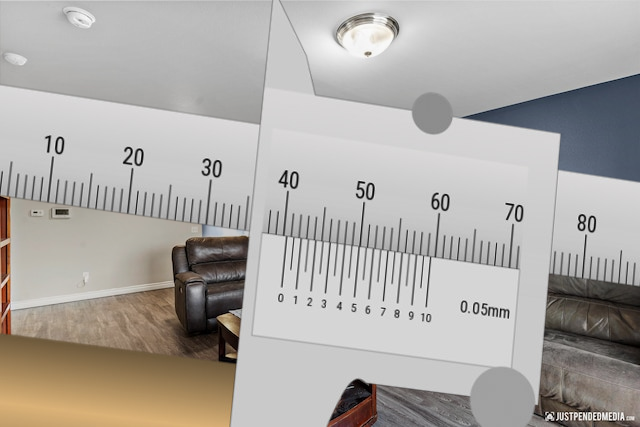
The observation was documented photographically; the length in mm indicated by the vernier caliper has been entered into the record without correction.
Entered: 40.4 mm
